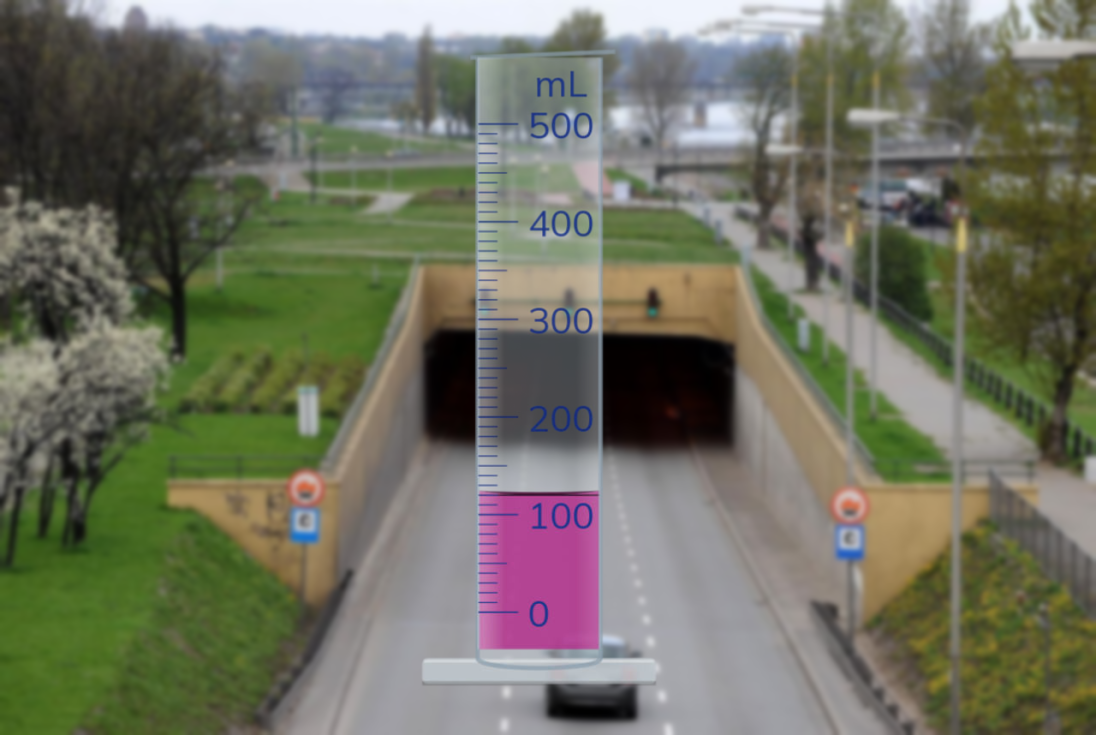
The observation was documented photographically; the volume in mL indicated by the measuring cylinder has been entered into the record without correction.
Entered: 120 mL
